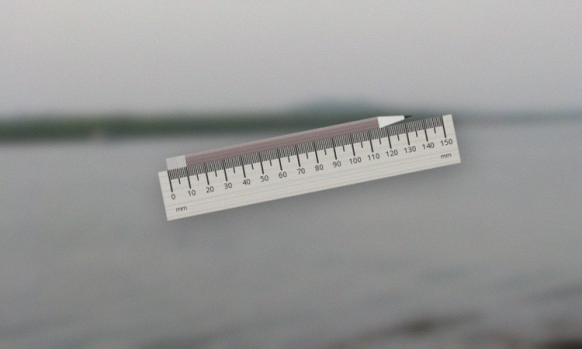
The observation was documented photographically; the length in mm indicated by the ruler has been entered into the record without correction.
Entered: 135 mm
